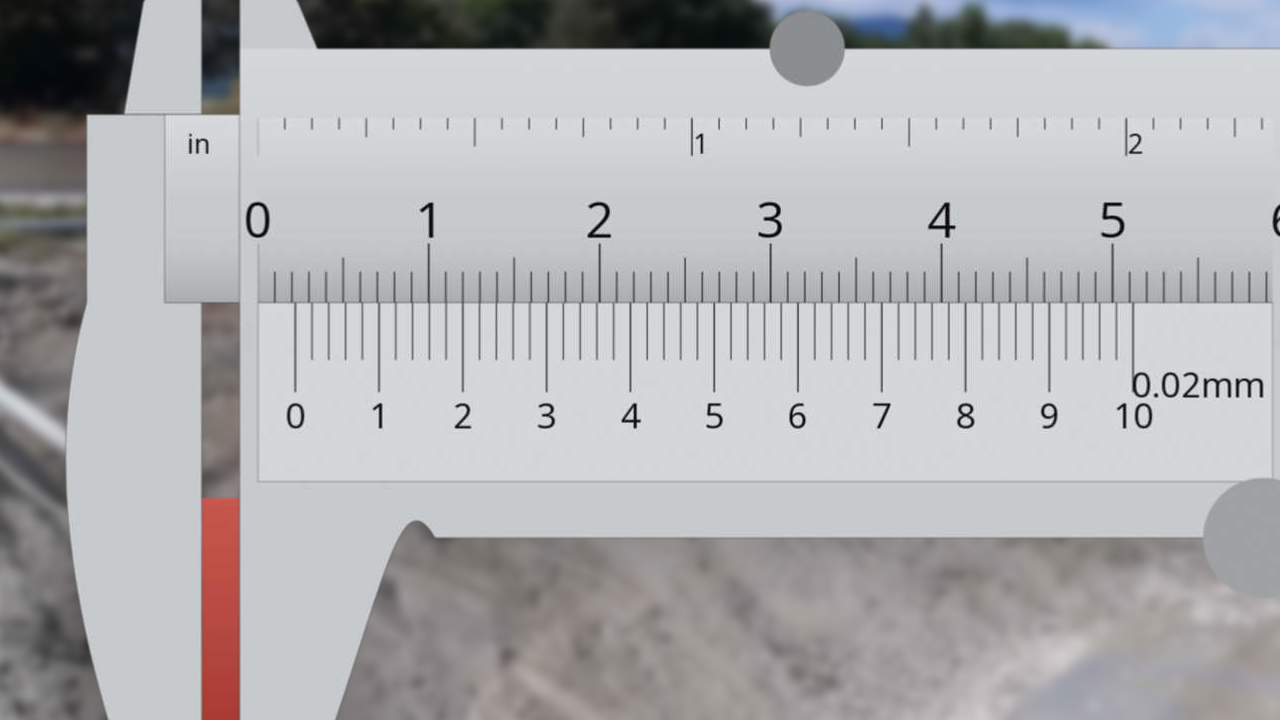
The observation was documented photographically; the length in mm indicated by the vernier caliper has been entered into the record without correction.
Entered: 2.2 mm
